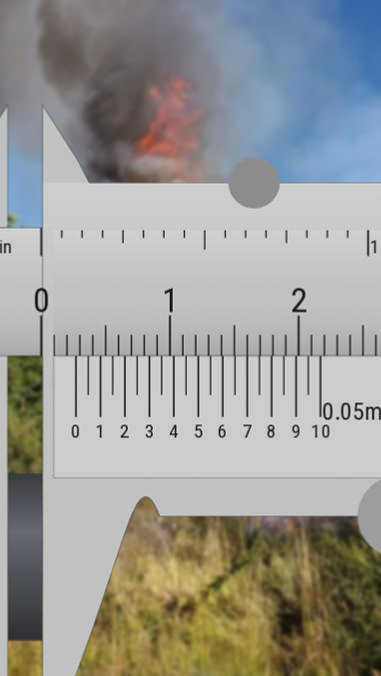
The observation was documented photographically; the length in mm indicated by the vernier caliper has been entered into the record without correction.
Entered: 2.7 mm
